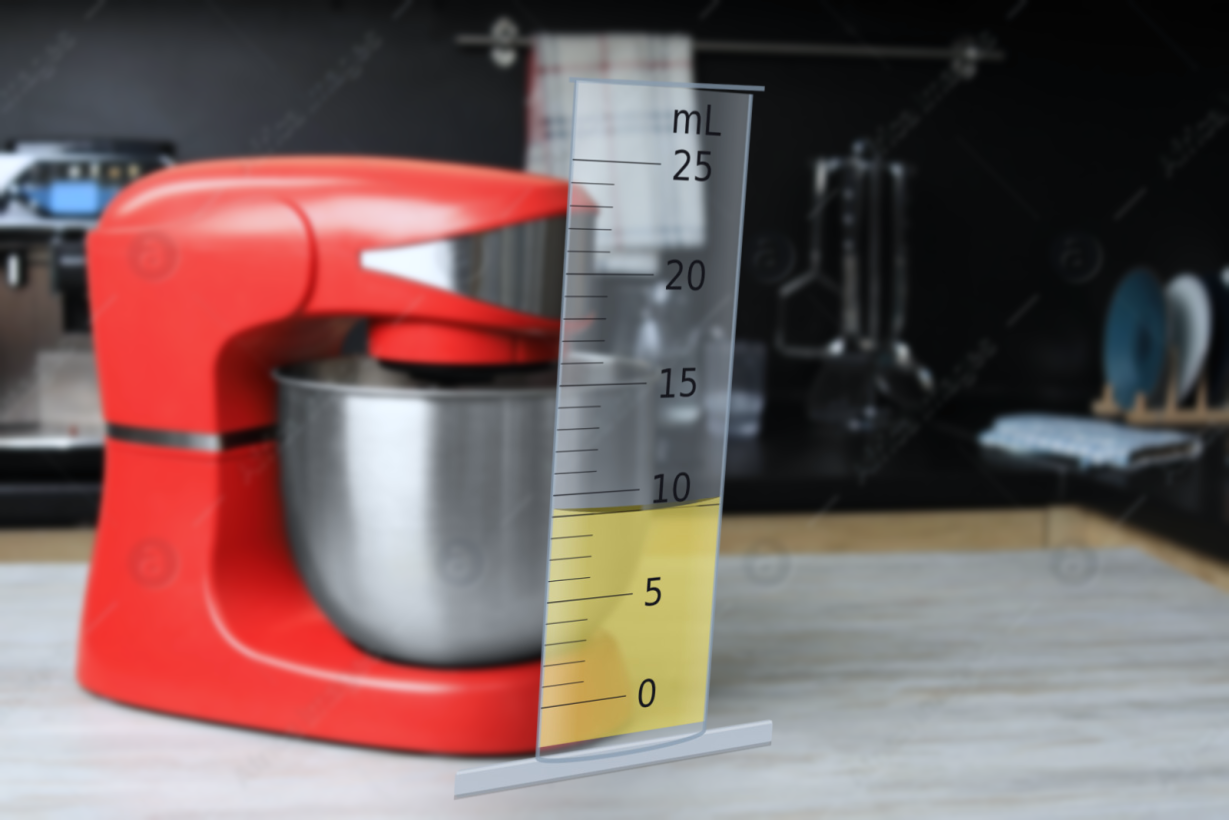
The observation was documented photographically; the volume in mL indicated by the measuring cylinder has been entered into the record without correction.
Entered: 9 mL
